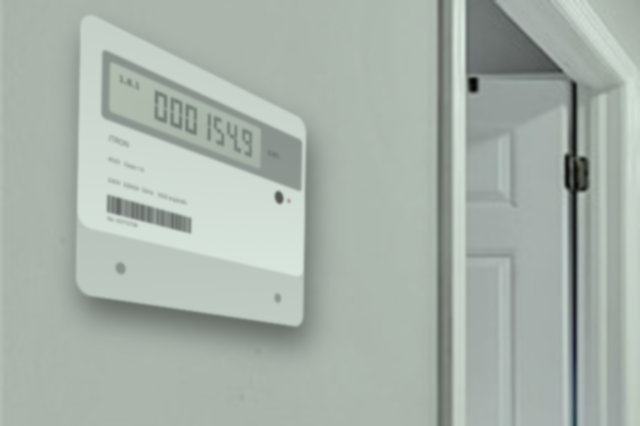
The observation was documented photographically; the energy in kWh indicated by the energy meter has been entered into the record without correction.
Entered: 154.9 kWh
